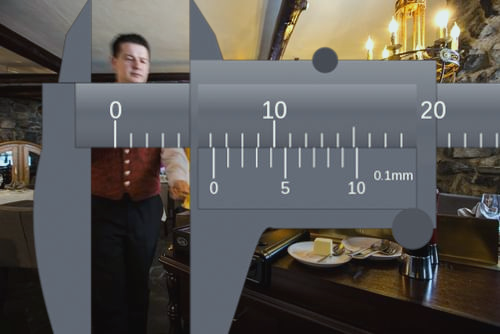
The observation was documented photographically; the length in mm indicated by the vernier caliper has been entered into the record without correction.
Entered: 6.2 mm
